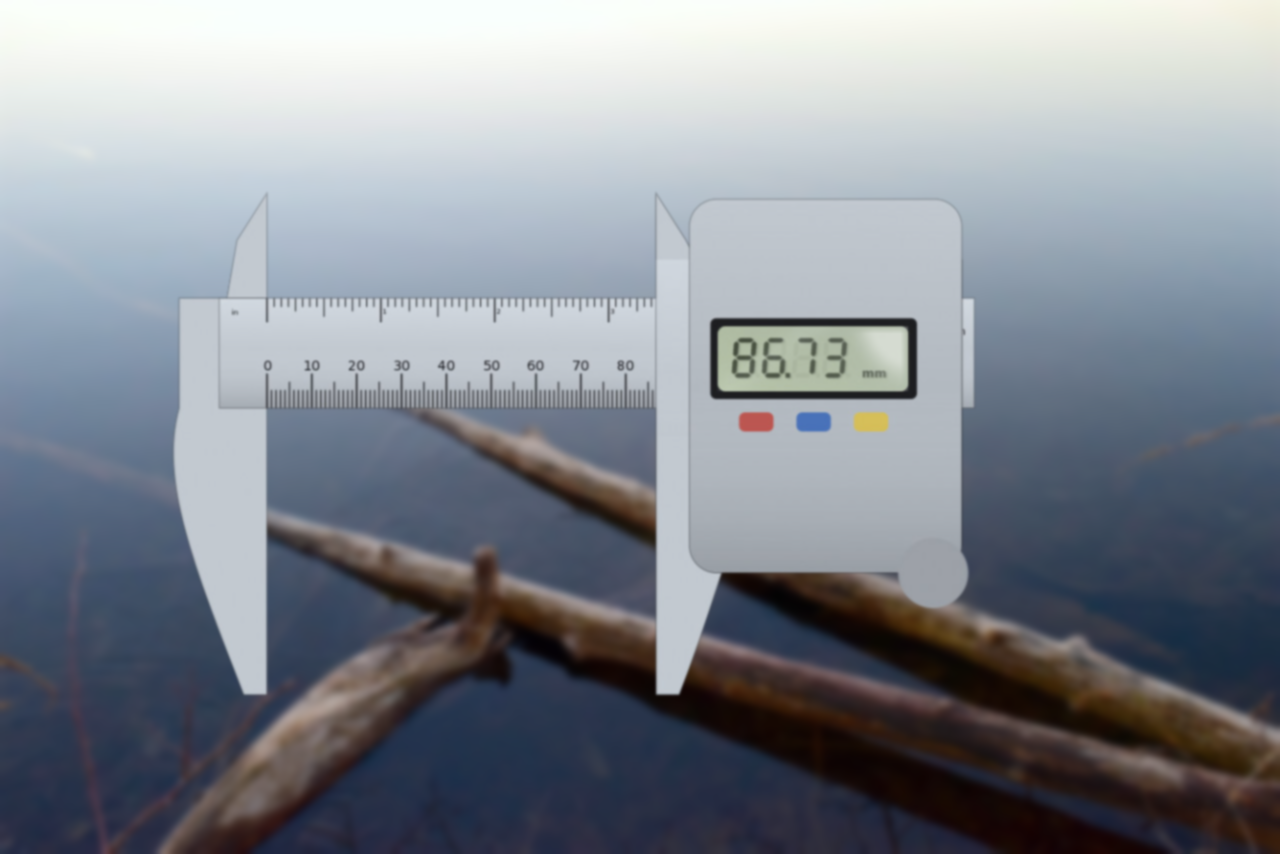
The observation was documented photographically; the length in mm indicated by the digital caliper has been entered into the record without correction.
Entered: 86.73 mm
